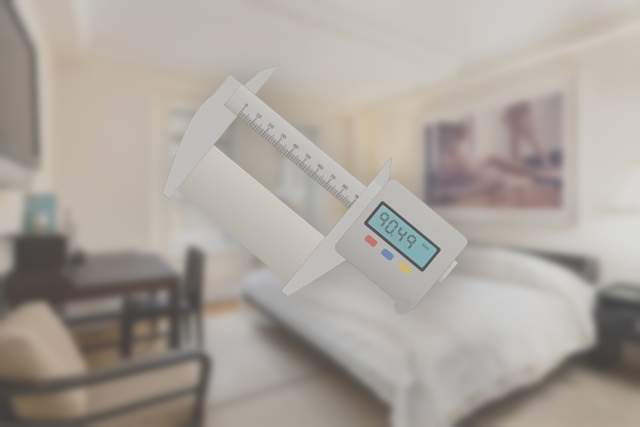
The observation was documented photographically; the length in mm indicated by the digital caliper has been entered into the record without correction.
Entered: 90.49 mm
